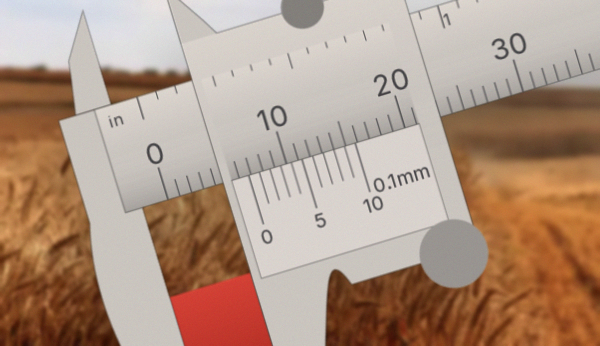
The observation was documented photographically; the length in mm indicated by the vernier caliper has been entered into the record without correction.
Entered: 6.8 mm
